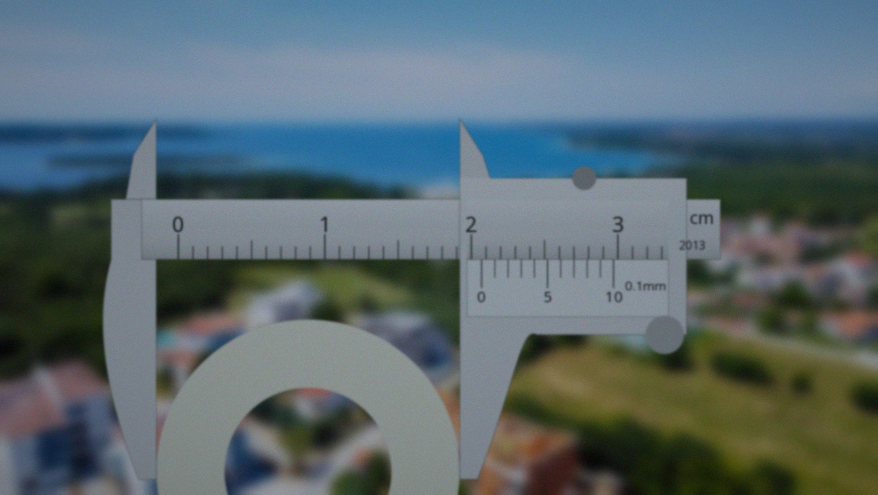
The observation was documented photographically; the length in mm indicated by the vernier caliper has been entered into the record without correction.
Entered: 20.7 mm
